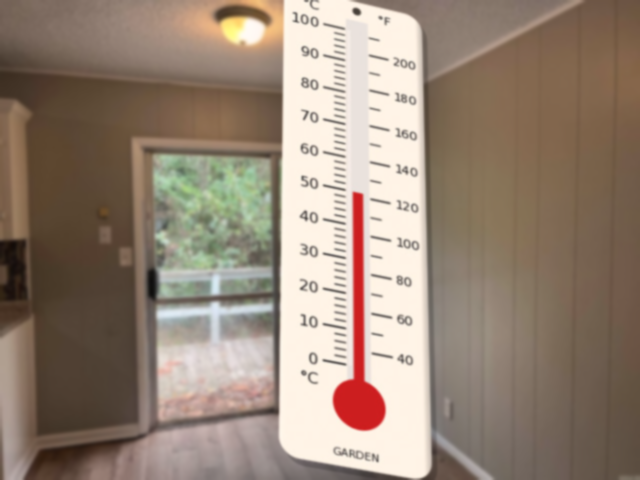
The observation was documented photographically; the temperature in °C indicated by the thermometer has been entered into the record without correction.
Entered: 50 °C
